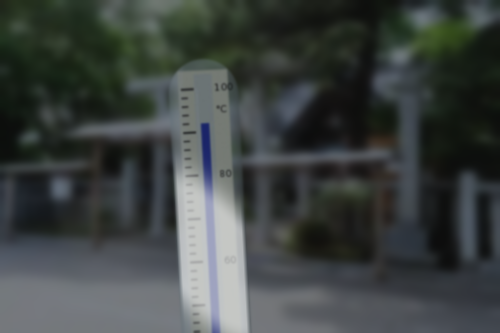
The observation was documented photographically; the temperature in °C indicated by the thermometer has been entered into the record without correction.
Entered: 92 °C
